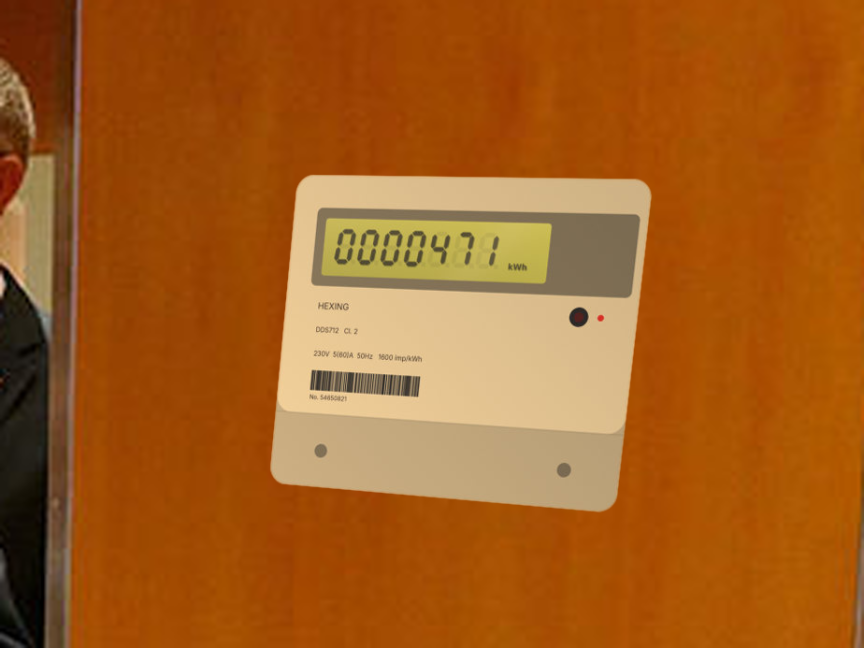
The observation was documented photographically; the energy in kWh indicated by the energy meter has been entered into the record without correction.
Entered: 471 kWh
